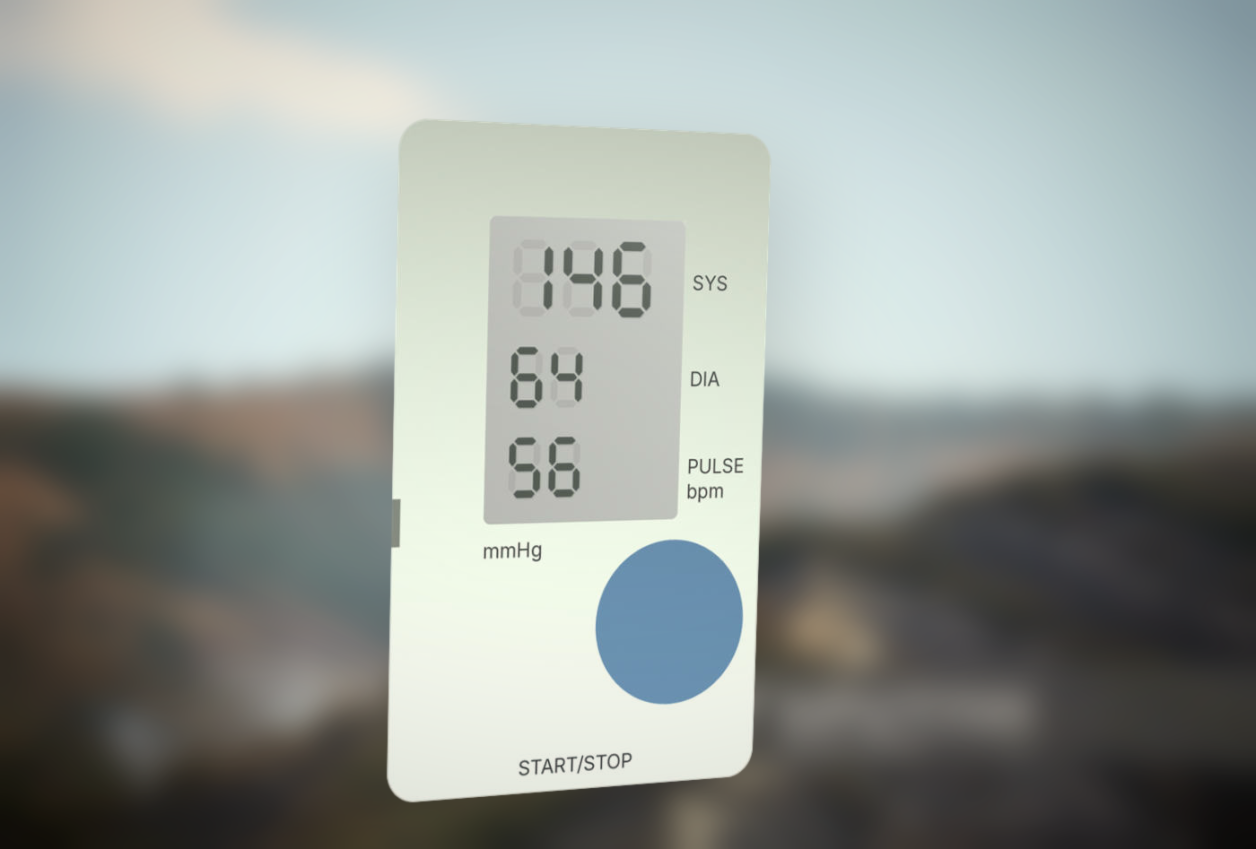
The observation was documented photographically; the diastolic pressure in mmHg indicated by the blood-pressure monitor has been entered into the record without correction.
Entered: 64 mmHg
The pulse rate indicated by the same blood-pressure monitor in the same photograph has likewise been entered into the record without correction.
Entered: 56 bpm
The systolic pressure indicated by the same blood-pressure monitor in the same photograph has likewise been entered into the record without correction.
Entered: 146 mmHg
